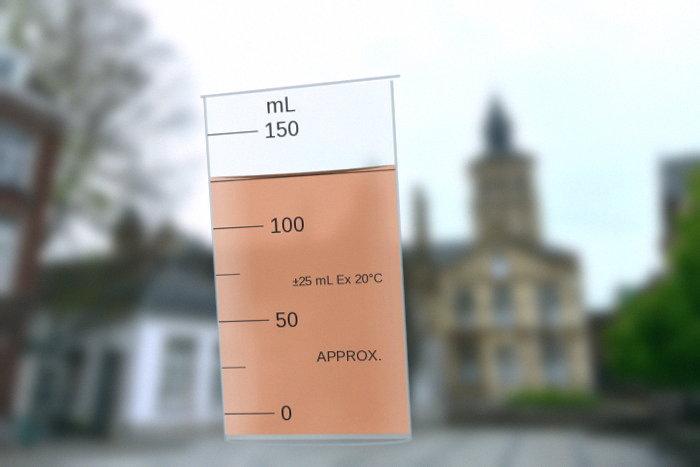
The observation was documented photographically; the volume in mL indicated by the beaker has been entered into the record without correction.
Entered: 125 mL
